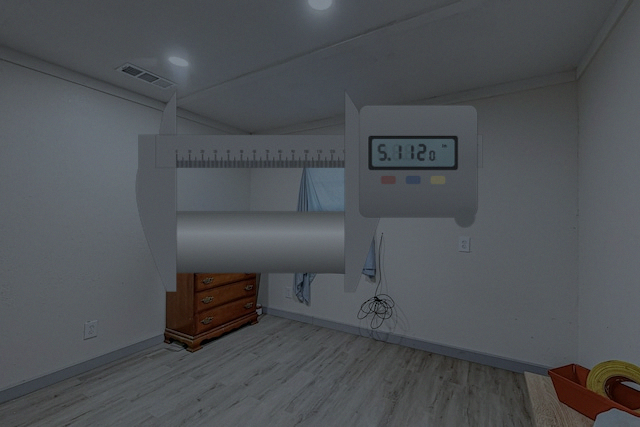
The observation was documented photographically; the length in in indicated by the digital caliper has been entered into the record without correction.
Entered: 5.1120 in
